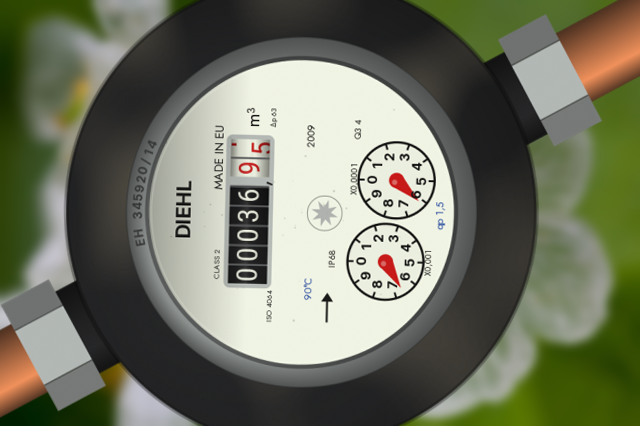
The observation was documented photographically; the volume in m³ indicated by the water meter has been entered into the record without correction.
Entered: 36.9466 m³
